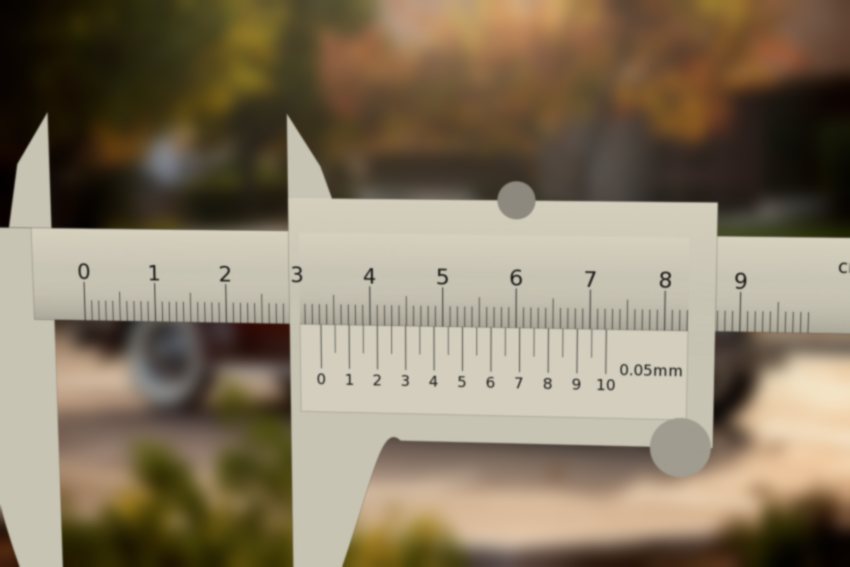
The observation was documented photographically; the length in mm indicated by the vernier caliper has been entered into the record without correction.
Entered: 33.2 mm
